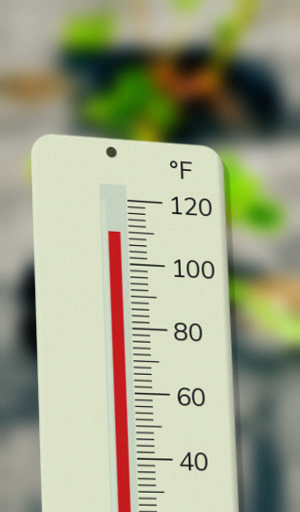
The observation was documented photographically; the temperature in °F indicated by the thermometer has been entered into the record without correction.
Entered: 110 °F
